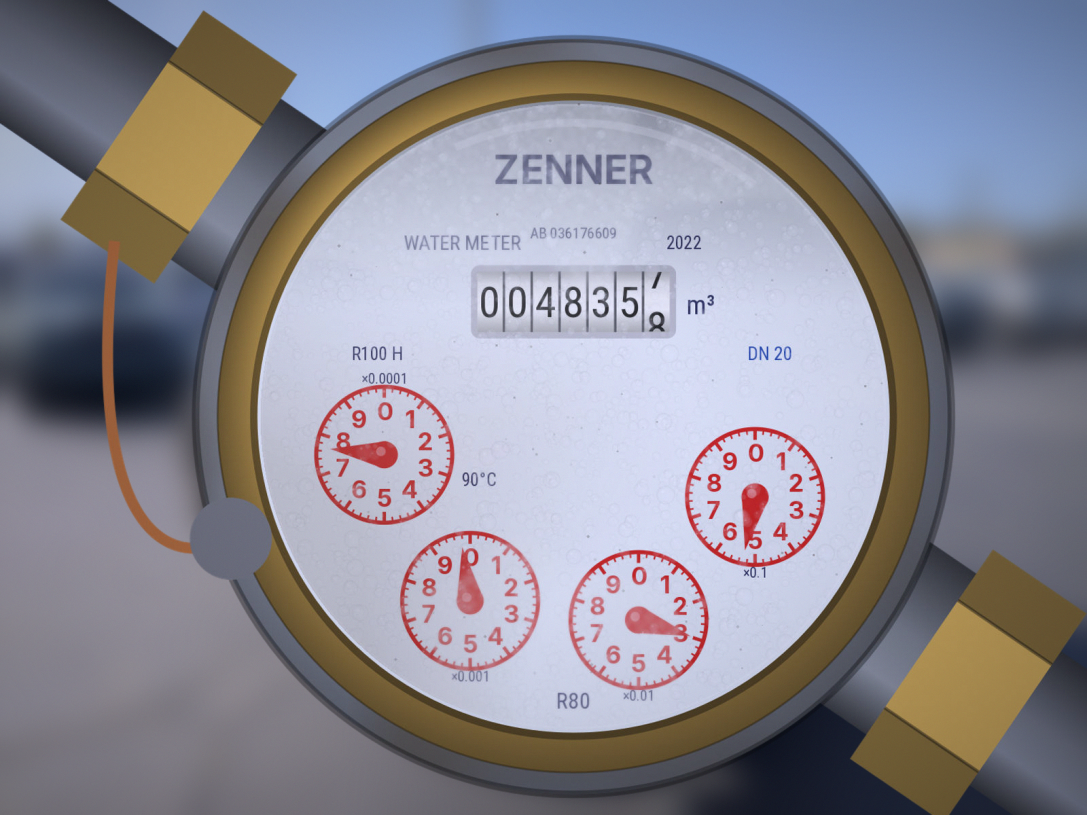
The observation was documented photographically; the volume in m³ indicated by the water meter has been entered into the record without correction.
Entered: 48357.5297 m³
